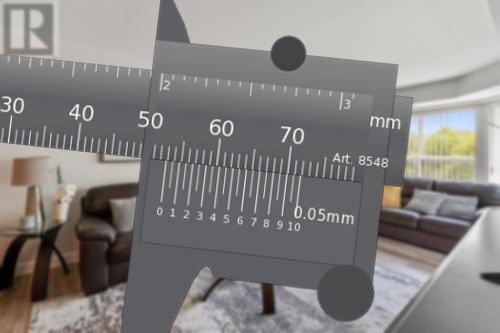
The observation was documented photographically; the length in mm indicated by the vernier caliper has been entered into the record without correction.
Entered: 52.8 mm
